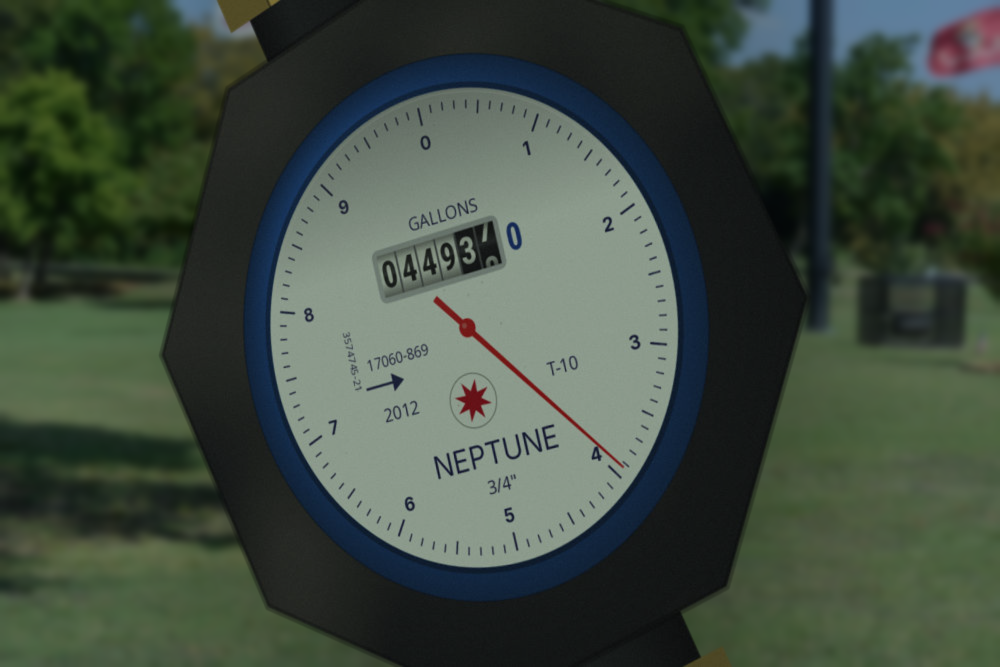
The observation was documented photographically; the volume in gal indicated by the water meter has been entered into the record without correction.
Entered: 449373.9 gal
